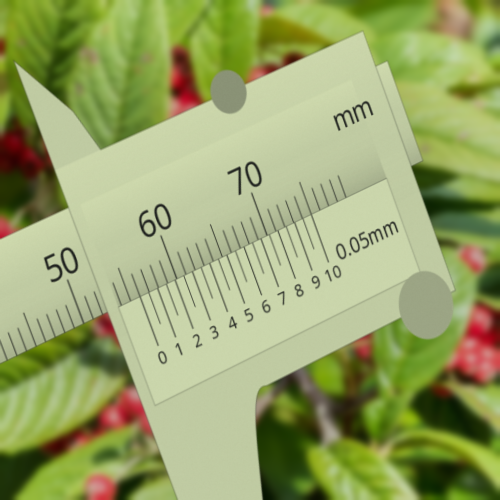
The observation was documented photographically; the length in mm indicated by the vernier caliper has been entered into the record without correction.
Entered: 56.0 mm
